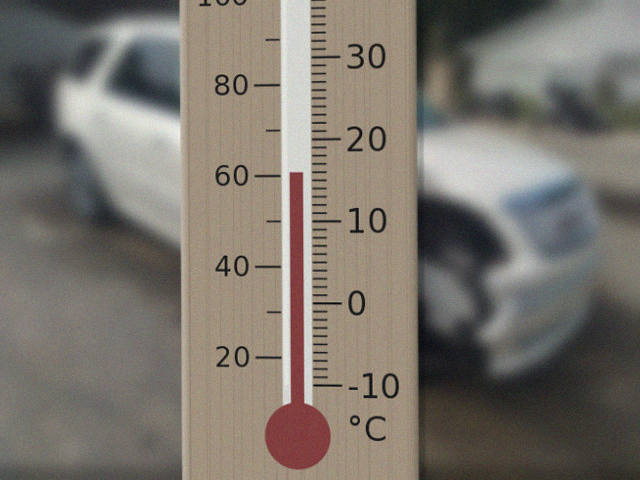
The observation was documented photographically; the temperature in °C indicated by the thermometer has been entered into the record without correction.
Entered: 16 °C
